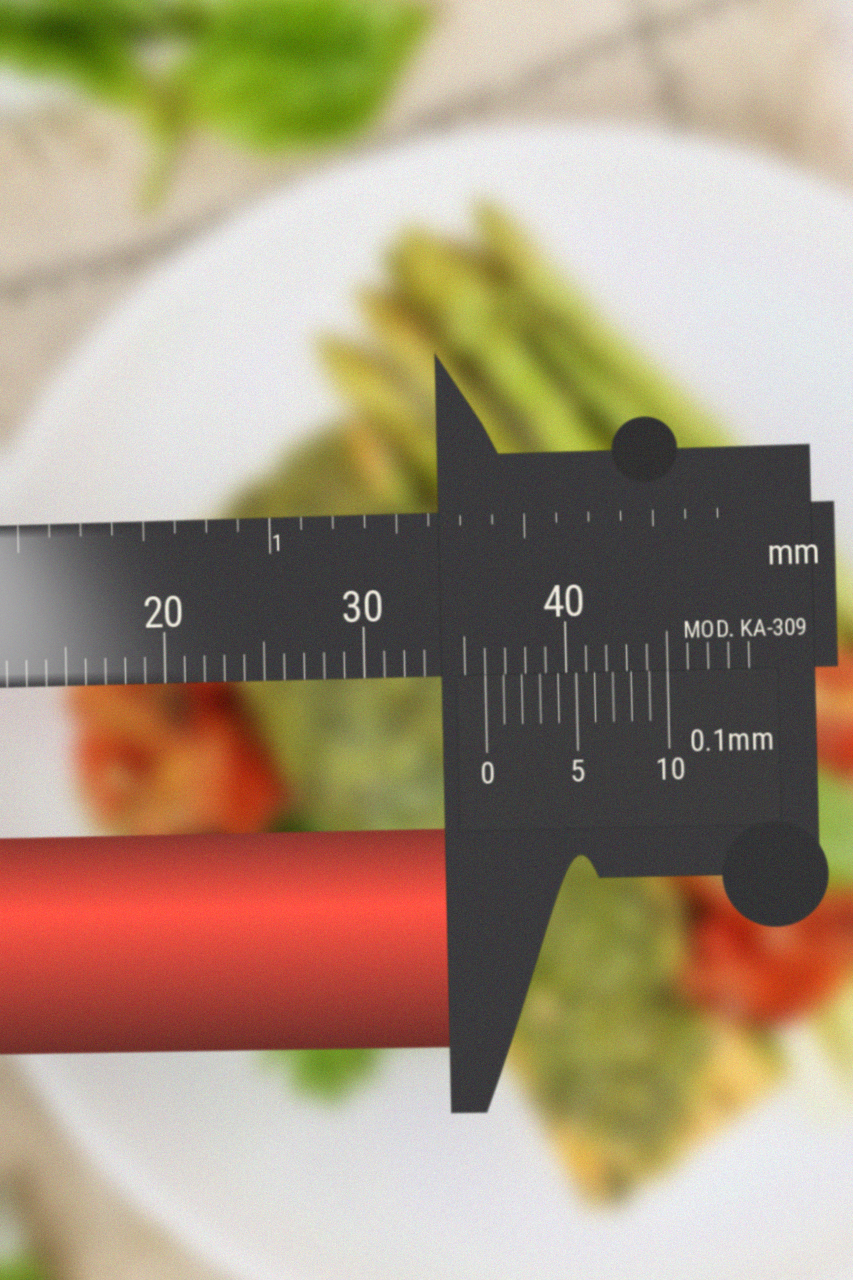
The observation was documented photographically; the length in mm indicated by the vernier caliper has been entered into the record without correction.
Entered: 36.0 mm
